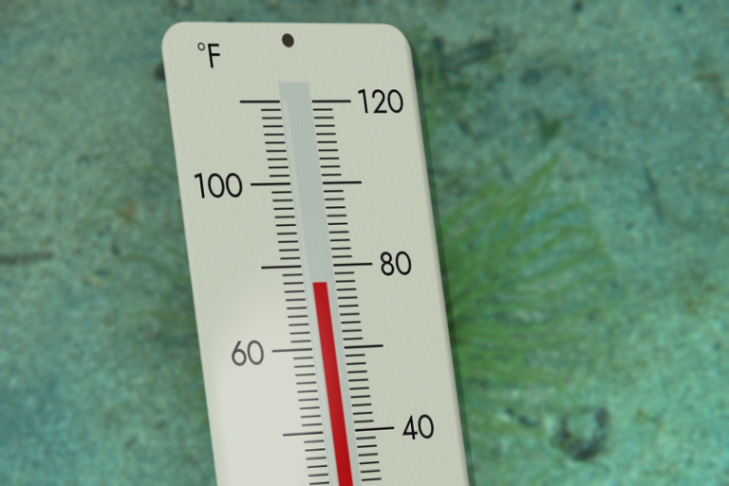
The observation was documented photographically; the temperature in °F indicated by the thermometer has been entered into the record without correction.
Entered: 76 °F
